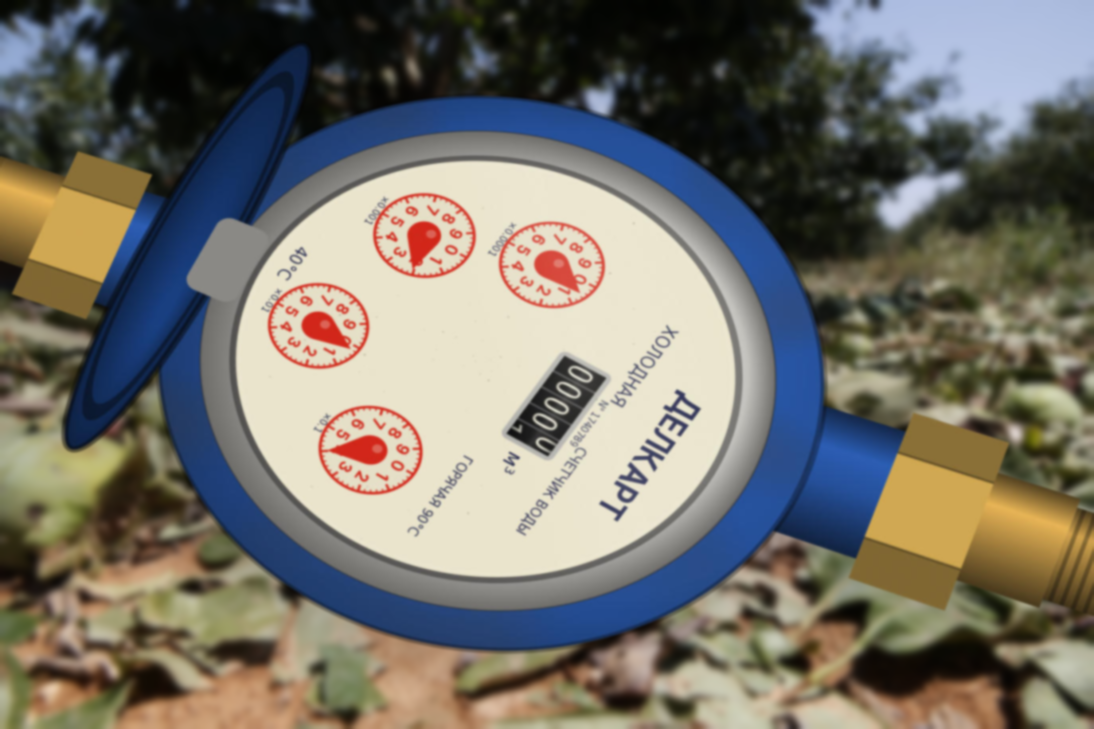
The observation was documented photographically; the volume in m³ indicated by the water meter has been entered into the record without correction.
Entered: 0.4020 m³
